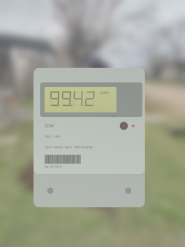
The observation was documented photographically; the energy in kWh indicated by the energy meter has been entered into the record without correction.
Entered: 99.42 kWh
